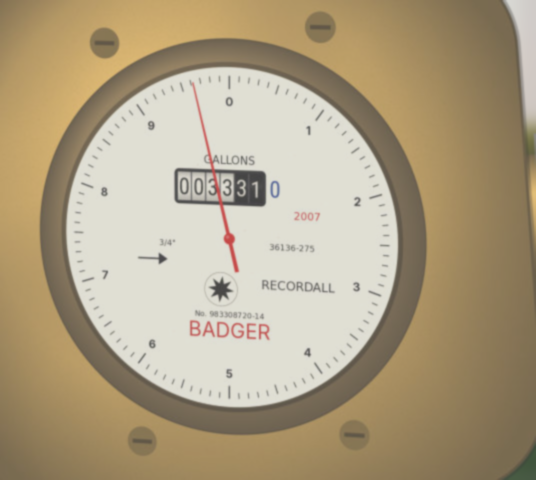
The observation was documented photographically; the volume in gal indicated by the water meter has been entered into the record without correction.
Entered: 33309.6 gal
